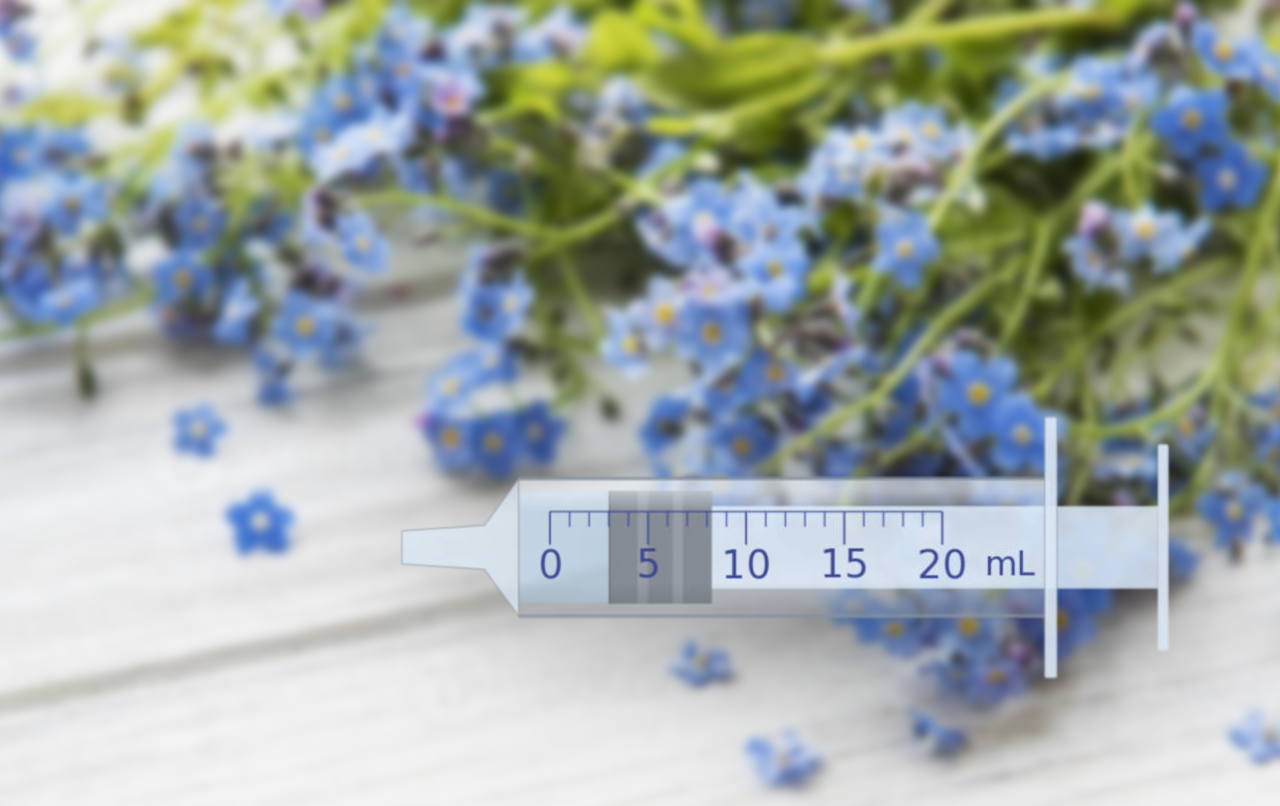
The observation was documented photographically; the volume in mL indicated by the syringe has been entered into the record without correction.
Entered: 3 mL
